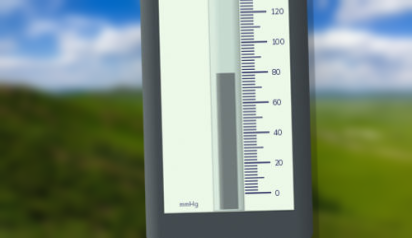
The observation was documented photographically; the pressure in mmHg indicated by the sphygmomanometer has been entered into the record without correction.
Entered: 80 mmHg
